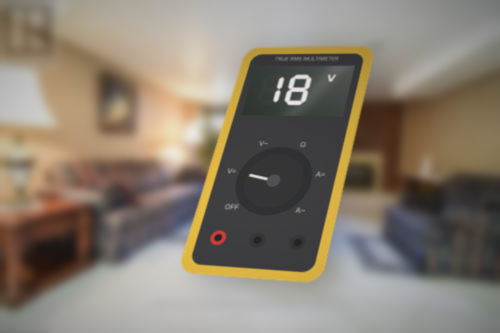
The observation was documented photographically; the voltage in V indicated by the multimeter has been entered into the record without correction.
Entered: 18 V
